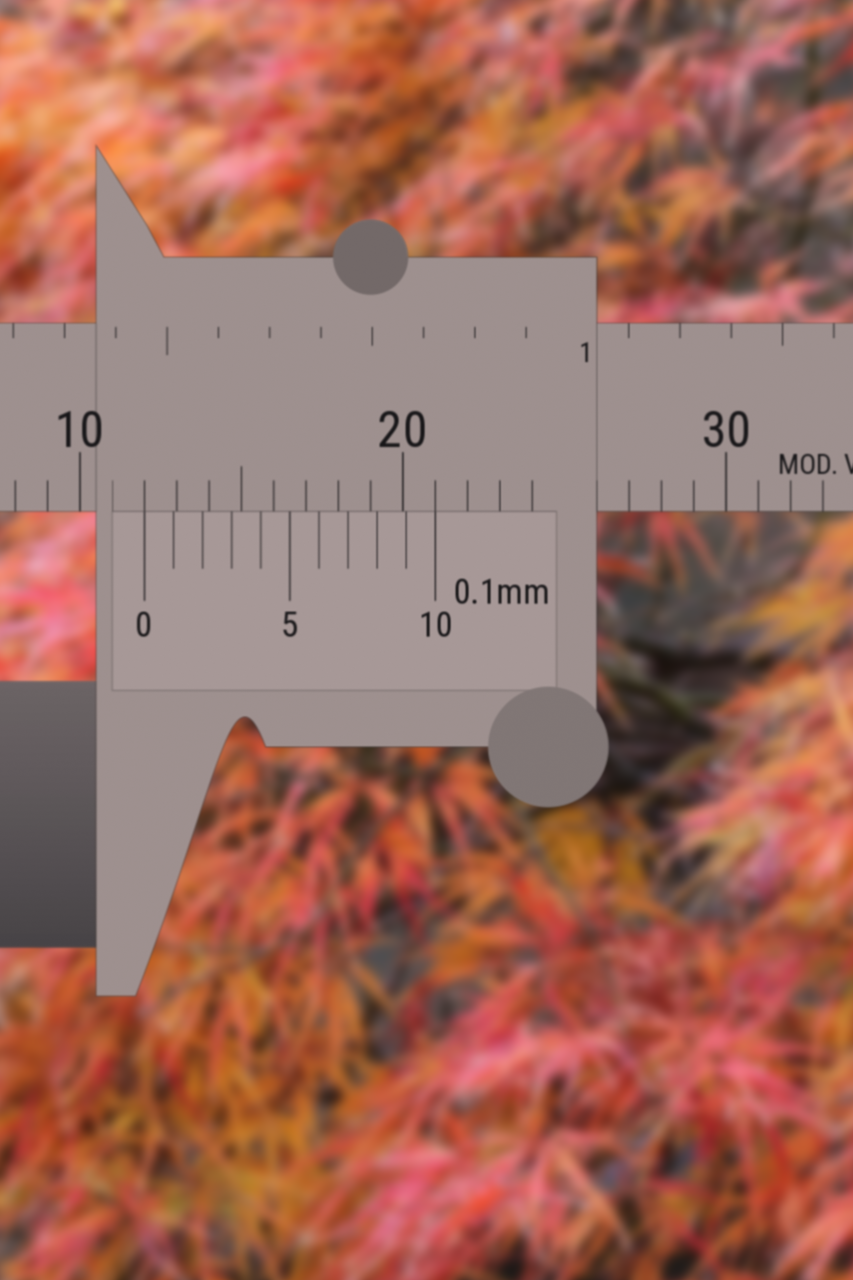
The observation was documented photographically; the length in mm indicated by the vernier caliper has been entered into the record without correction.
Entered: 12.0 mm
